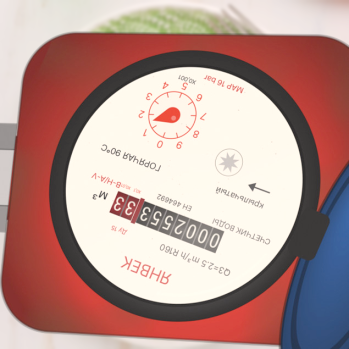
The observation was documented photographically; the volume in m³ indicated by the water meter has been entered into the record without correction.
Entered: 2553.331 m³
